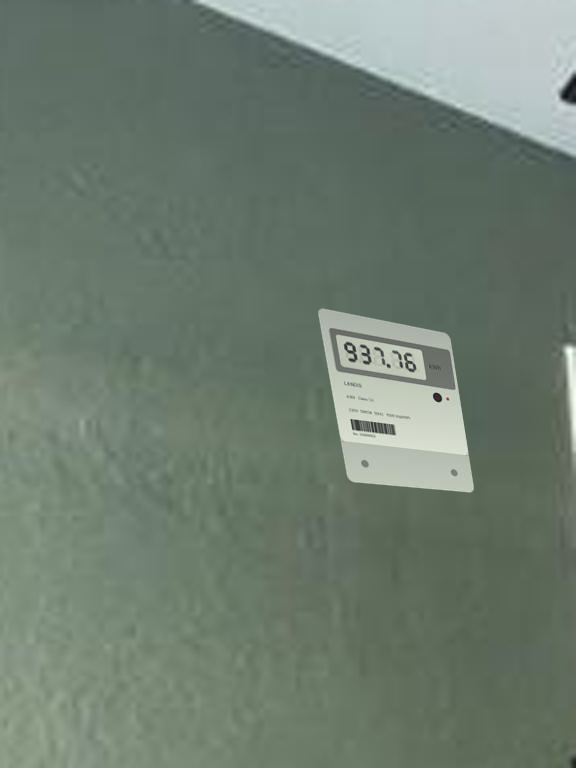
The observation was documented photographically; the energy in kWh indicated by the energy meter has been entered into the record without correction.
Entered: 937.76 kWh
